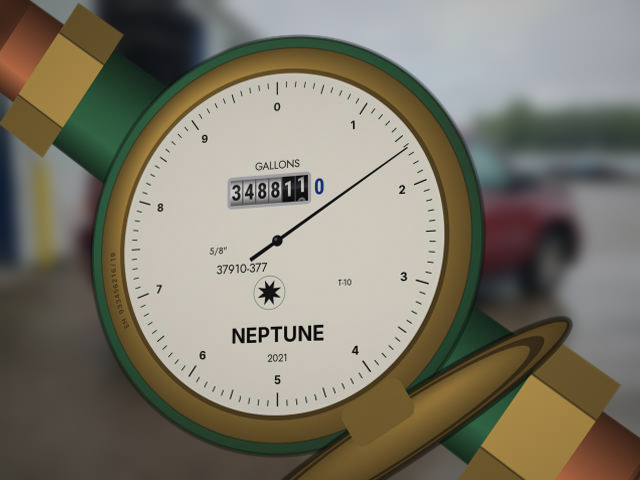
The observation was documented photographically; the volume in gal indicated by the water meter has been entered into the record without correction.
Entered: 3488111.6 gal
